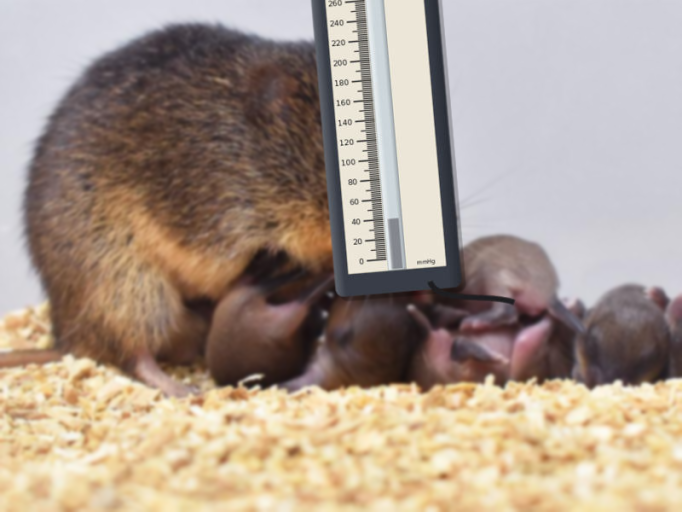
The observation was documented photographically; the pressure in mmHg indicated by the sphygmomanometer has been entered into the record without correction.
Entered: 40 mmHg
